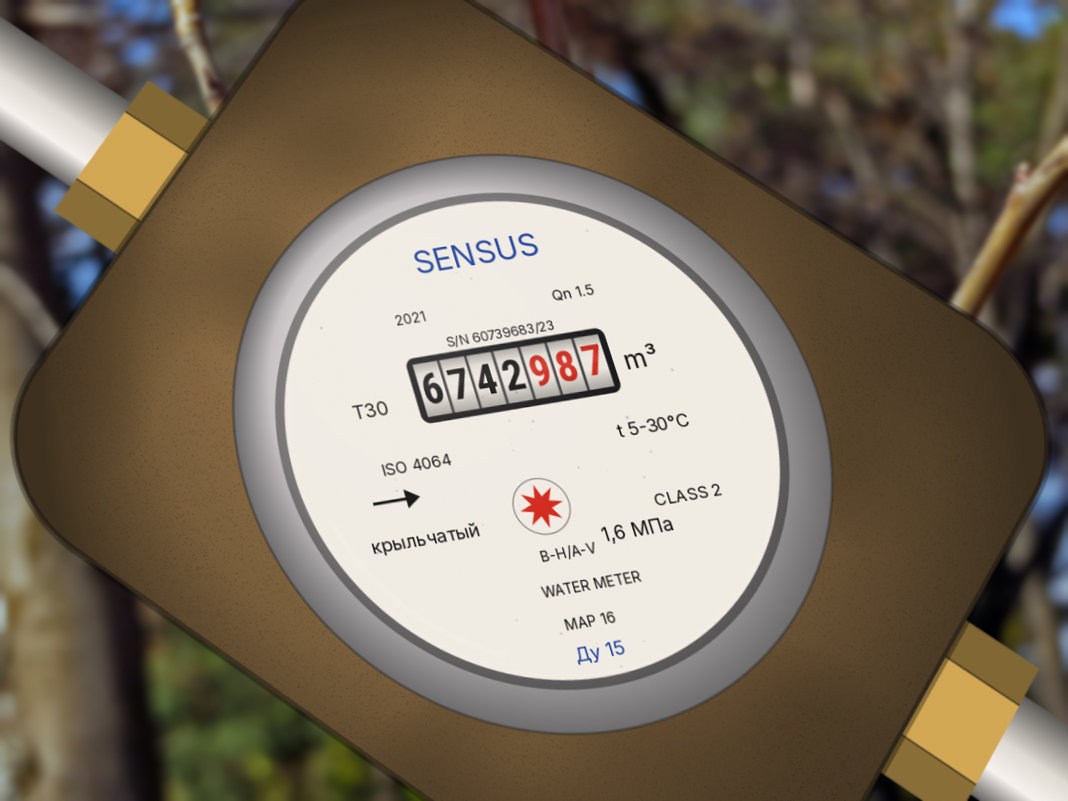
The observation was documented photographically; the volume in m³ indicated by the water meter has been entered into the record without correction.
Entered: 6742.987 m³
